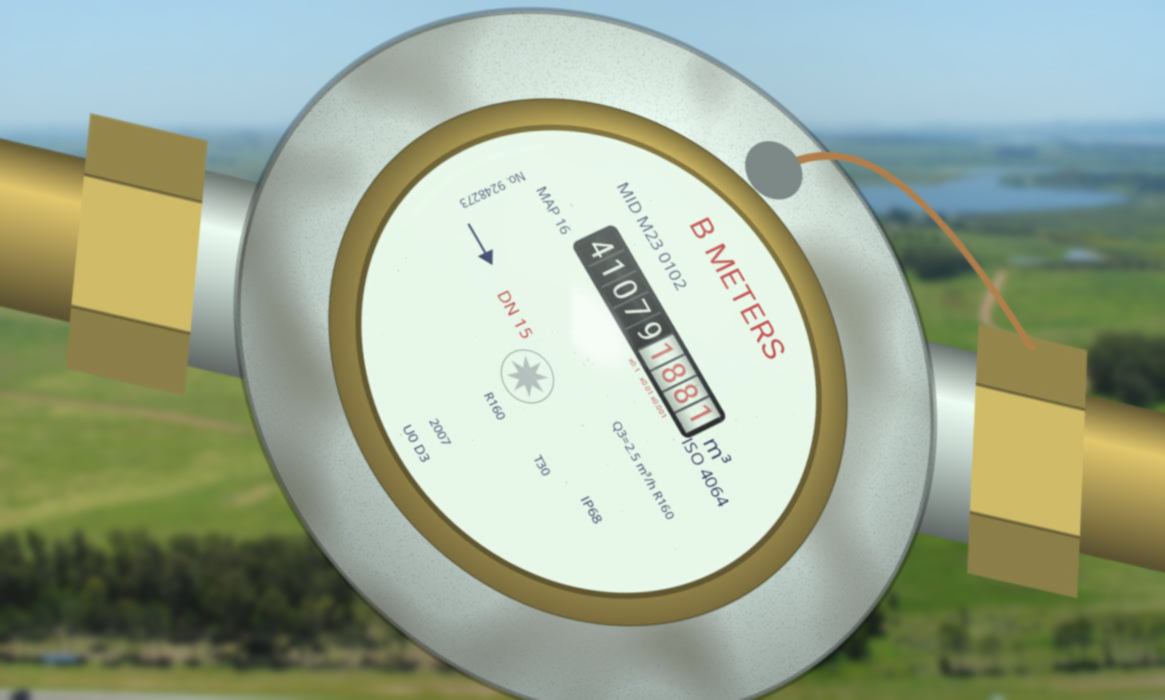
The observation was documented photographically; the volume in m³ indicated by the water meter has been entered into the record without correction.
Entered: 41079.1881 m³
